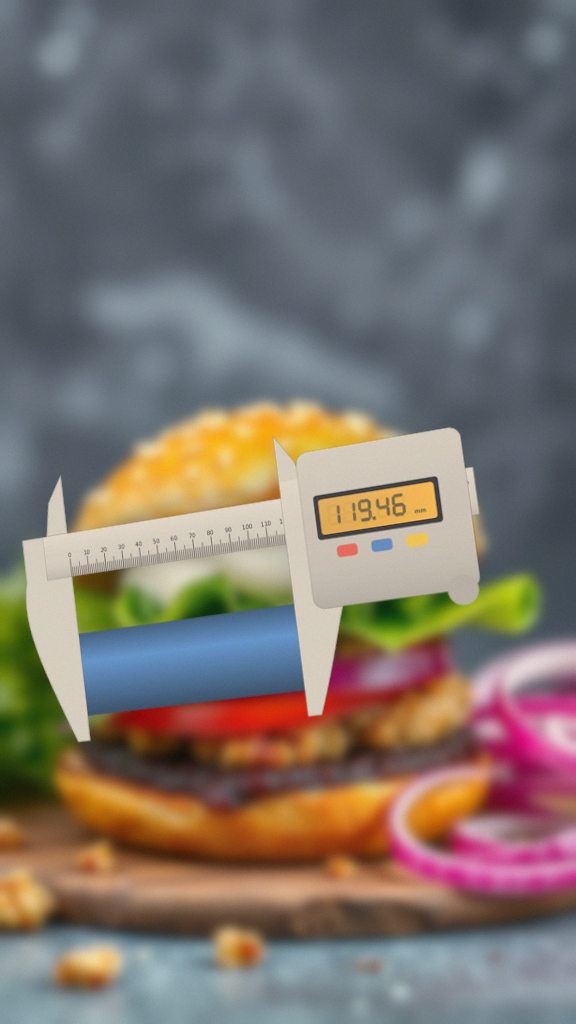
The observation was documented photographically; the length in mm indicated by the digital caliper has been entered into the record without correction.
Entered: 119.46 mm
